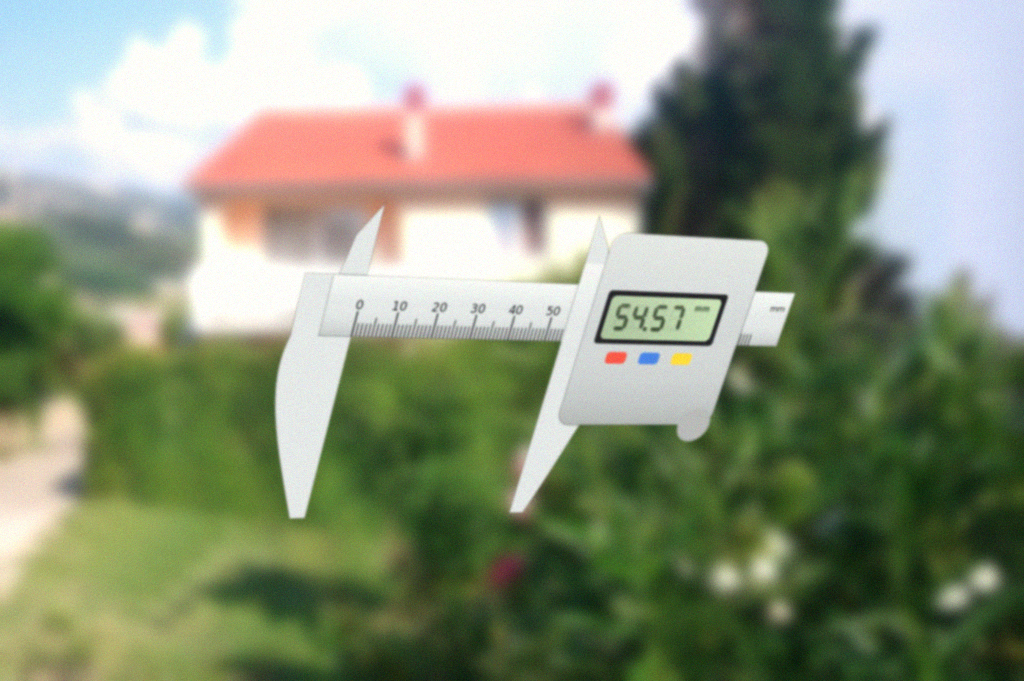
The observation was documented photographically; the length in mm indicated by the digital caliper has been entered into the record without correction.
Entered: 54.57 mm
